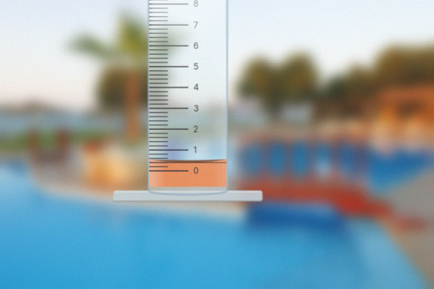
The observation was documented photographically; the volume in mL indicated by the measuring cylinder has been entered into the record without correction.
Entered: 0.4 mL
